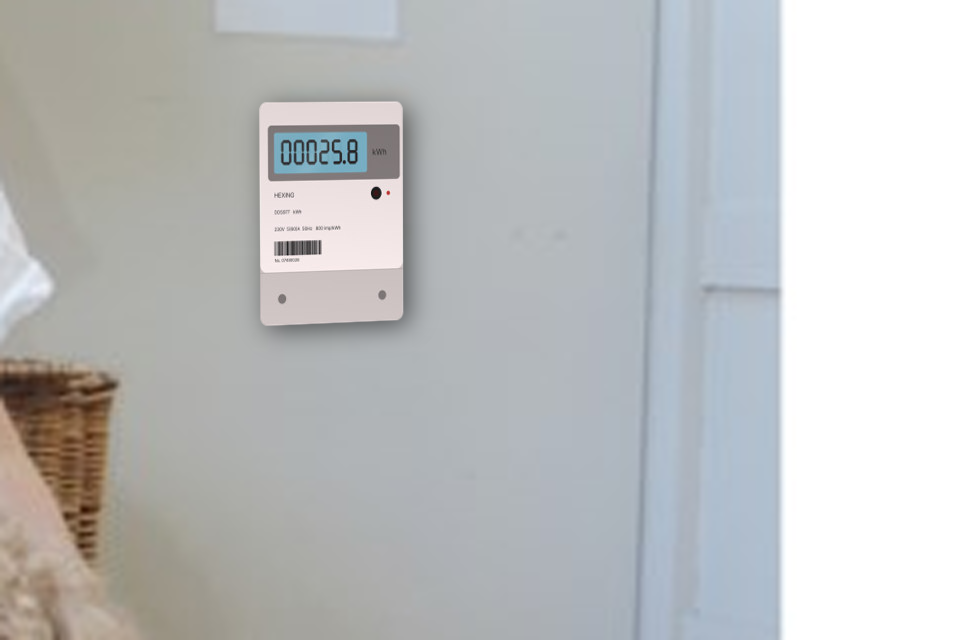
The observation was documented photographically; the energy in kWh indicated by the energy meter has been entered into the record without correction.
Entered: 25.8 kWh
